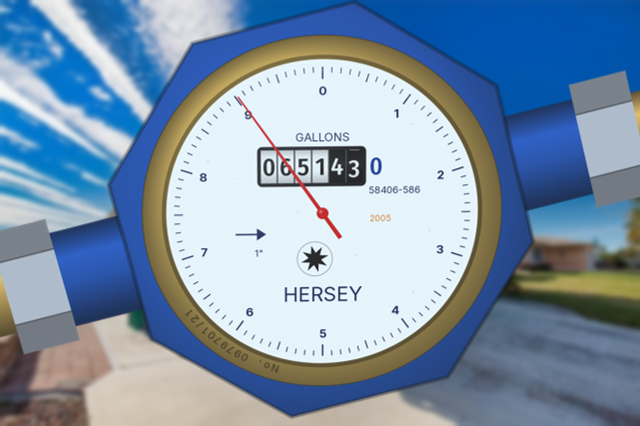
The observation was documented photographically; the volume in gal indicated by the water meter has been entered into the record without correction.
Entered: 651429.0 gal
